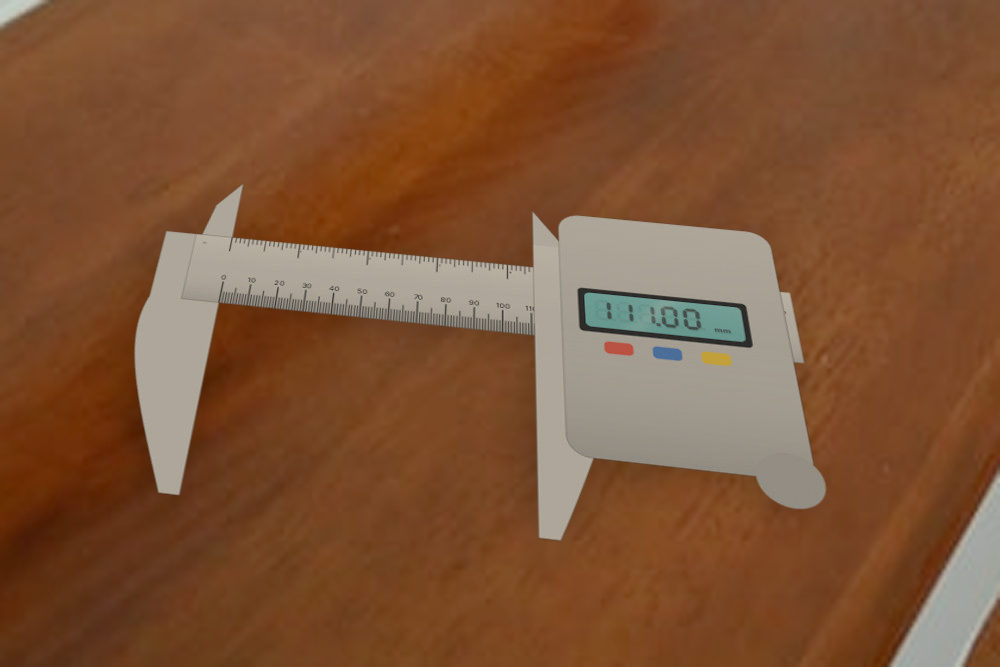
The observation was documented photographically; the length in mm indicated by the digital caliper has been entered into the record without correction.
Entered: 111.00 mm
